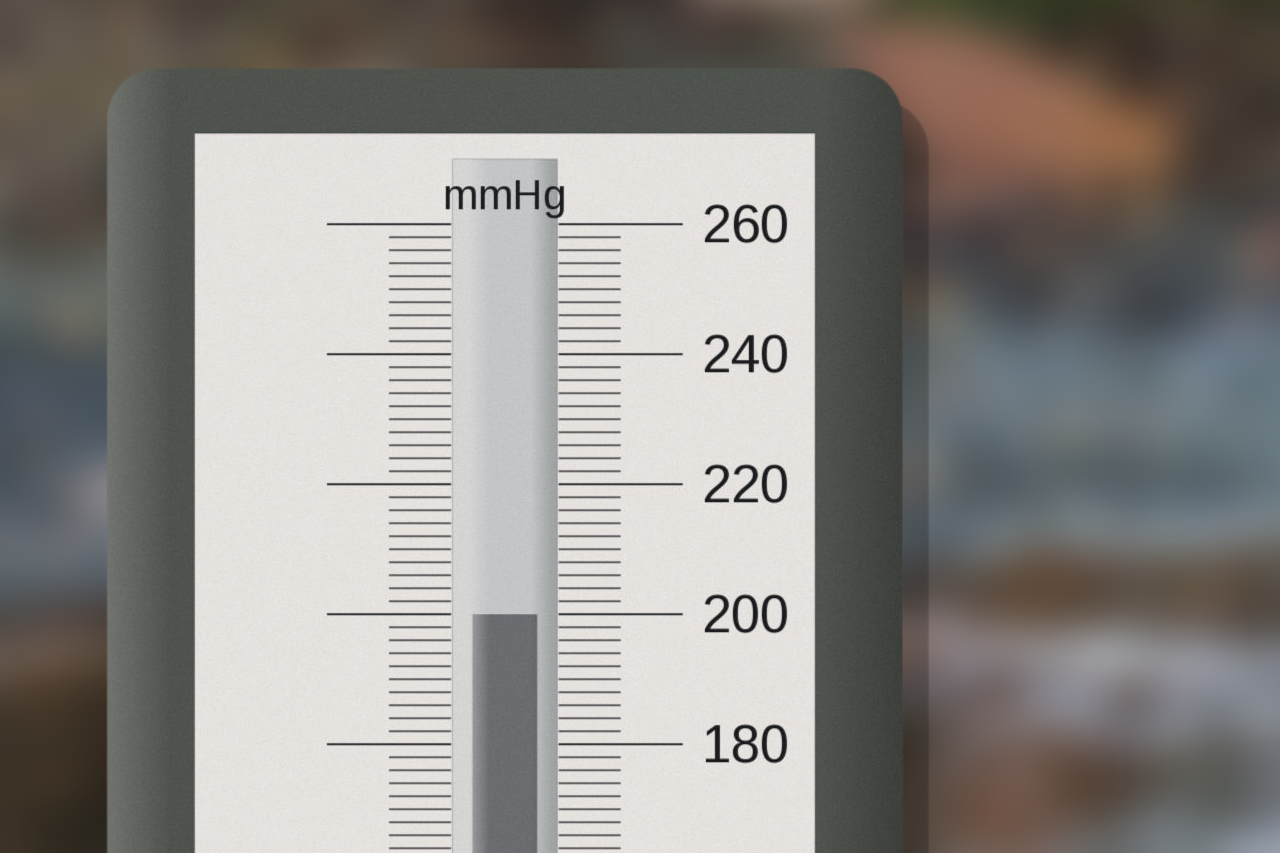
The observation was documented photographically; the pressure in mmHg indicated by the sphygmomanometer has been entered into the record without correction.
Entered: 200 mmHg
